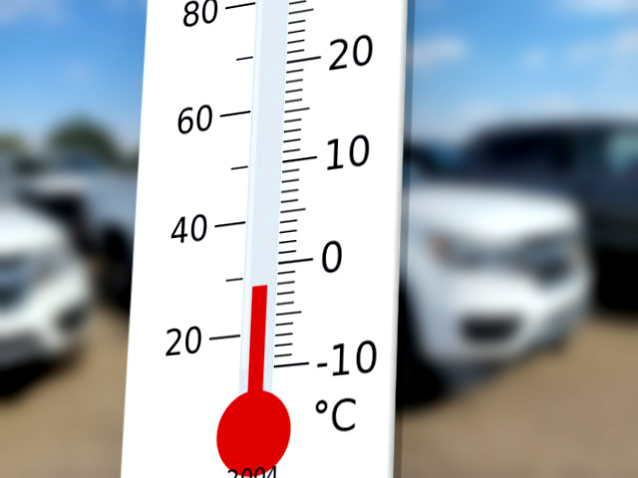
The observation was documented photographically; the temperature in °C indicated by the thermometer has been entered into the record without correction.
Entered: -2 °C
